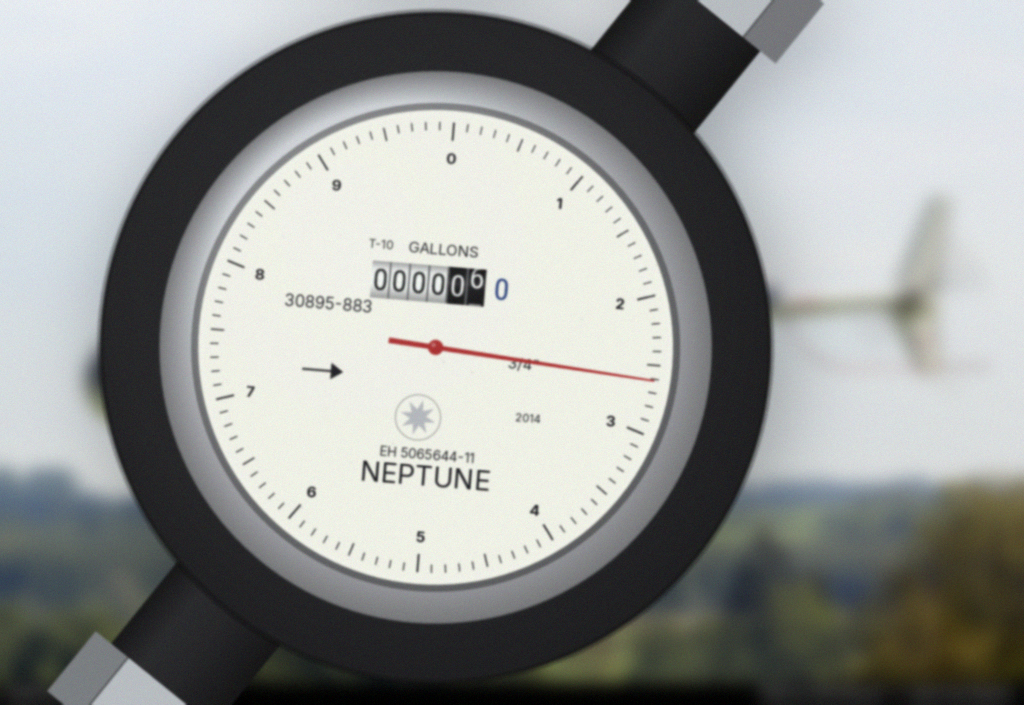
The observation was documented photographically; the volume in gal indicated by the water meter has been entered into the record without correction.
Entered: 62.6 gal
